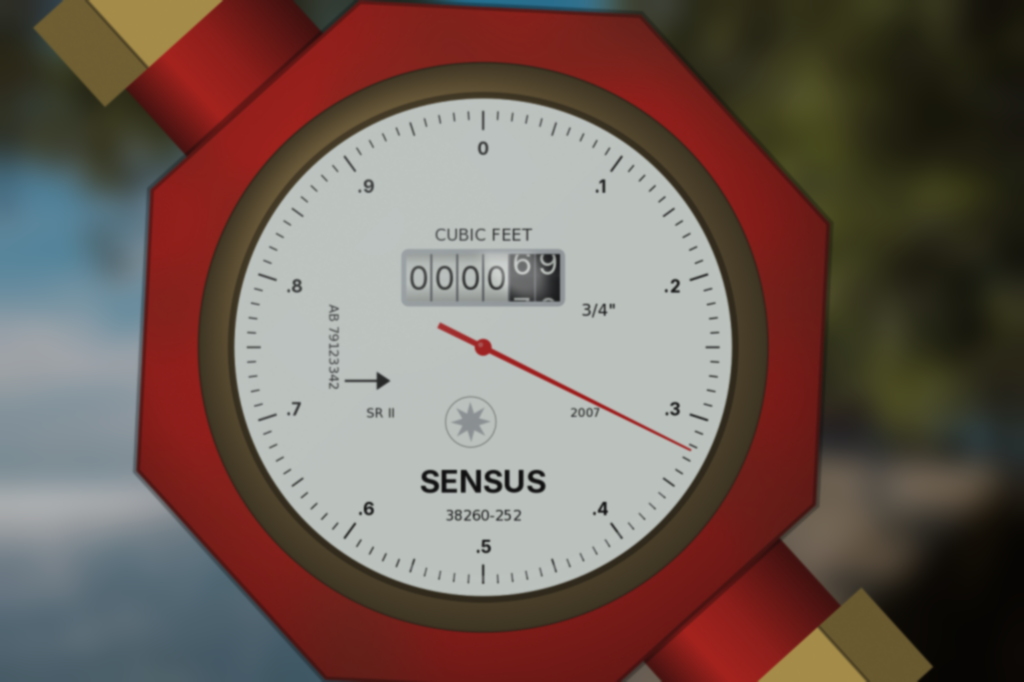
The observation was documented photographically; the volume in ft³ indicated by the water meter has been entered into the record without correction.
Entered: 69.32 ft³
